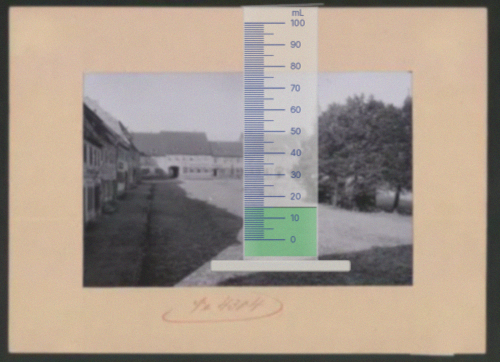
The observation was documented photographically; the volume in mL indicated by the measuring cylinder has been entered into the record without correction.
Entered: 15 mL
